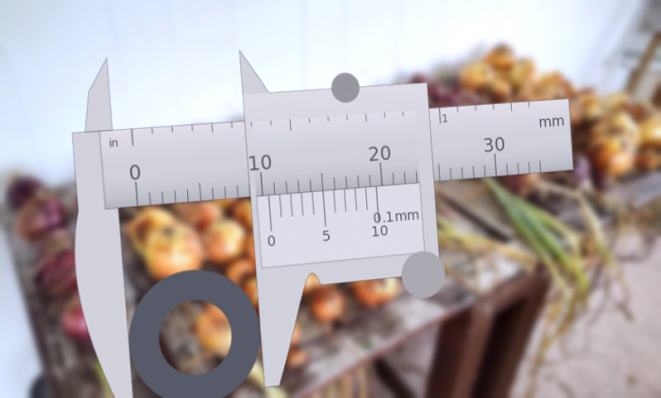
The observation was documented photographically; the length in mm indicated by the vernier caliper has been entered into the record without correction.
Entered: 10.5 mm
